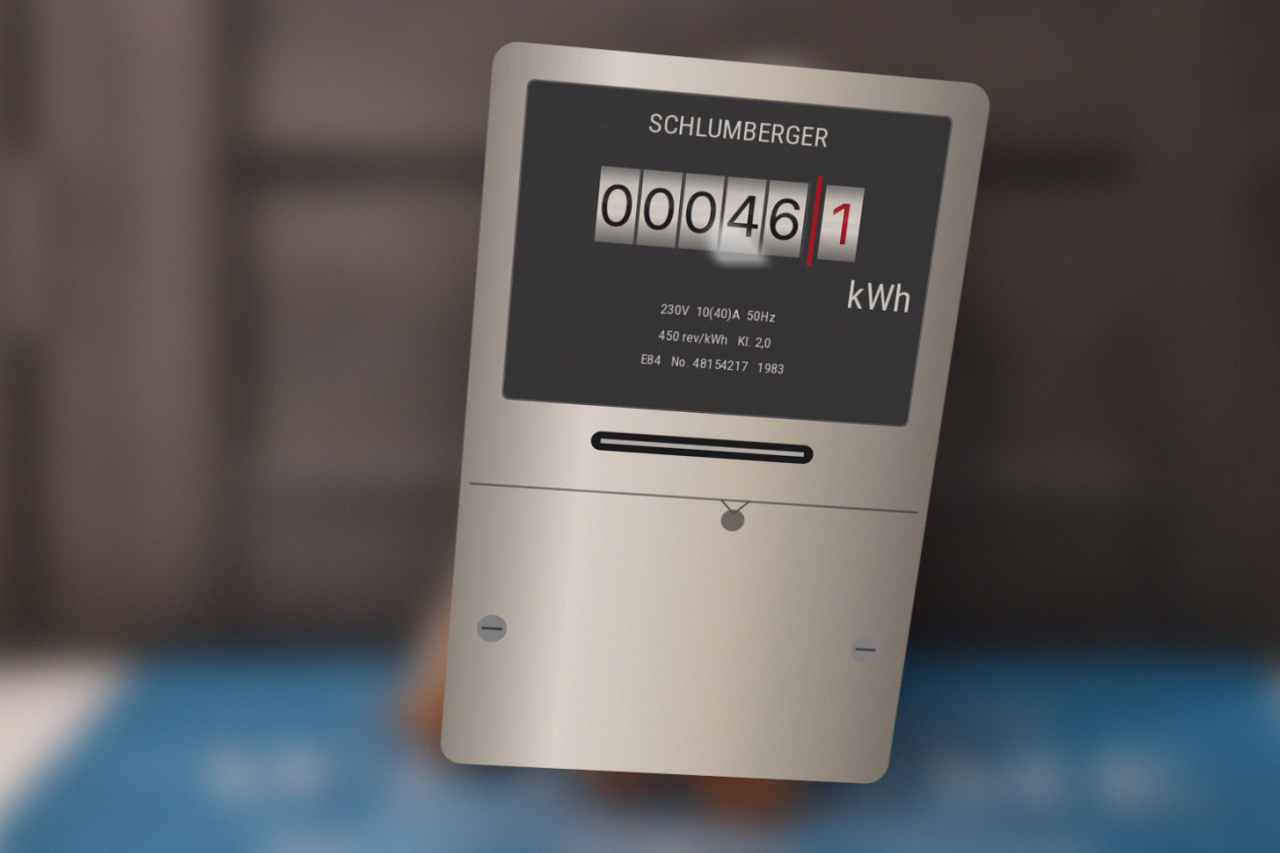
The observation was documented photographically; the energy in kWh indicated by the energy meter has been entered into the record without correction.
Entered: 46.1 kWh
